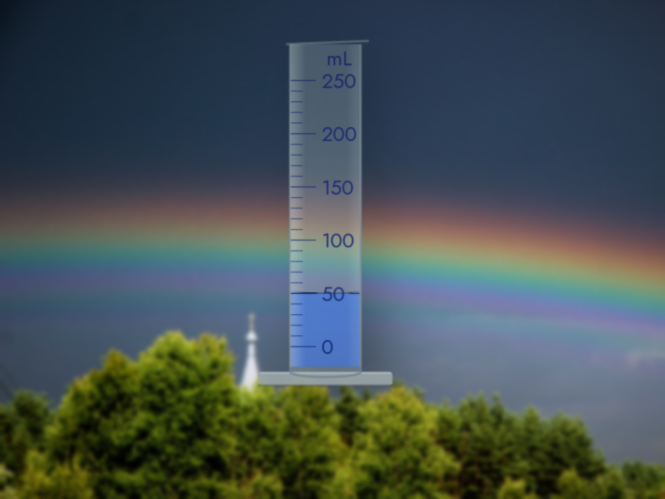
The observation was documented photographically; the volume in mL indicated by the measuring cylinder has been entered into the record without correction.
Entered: 50 mL
